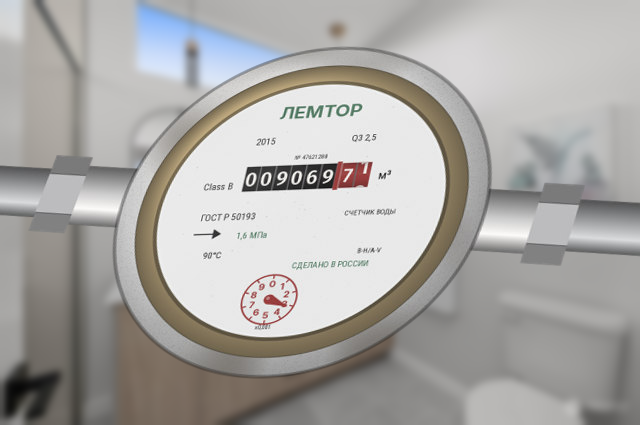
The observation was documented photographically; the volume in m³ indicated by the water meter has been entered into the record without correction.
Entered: 9069.713 m³
